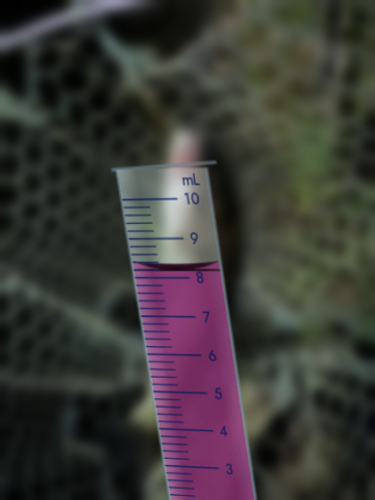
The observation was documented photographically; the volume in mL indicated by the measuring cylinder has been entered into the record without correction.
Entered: 8.2 mL
